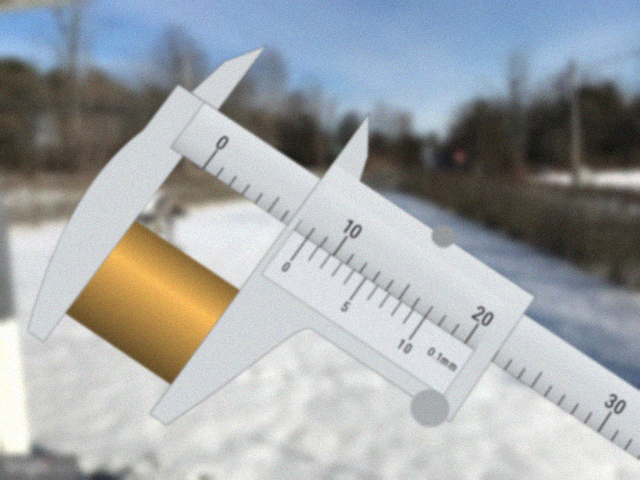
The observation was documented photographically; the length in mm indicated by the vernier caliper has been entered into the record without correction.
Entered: 8.0 mm
